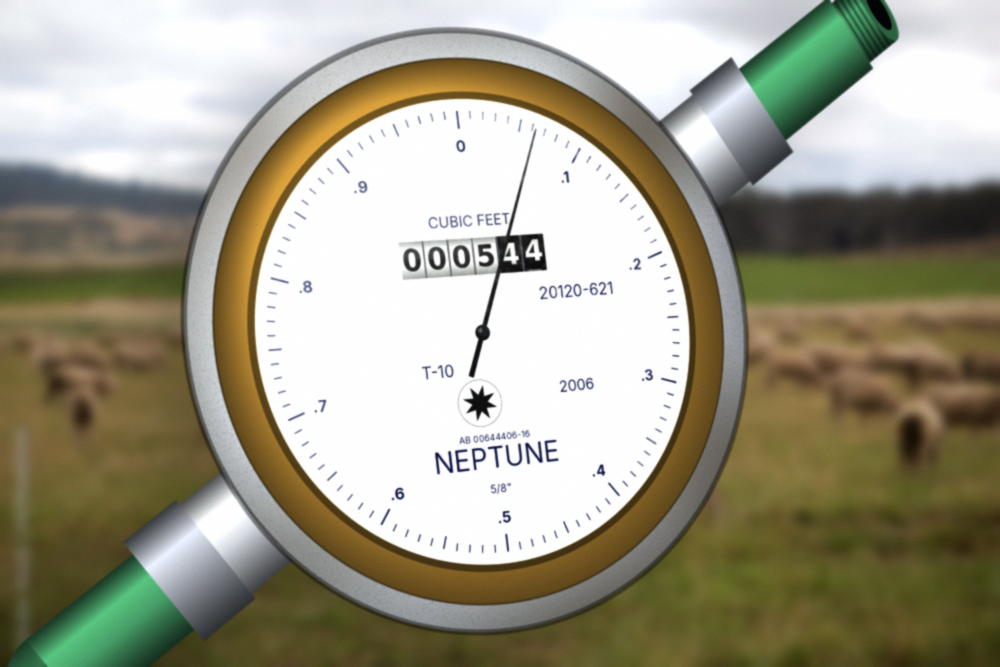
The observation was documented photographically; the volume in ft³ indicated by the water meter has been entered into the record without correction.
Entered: 544.06 ft³
